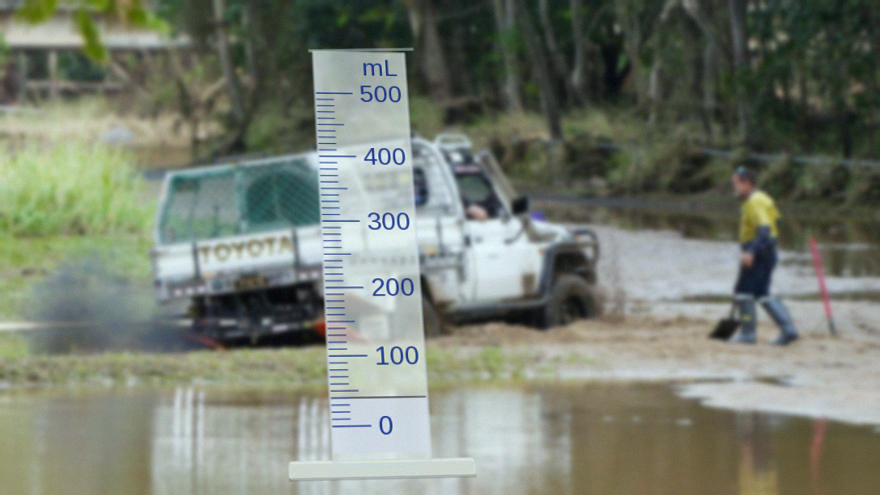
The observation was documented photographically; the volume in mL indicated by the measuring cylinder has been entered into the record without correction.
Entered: 40 mL
